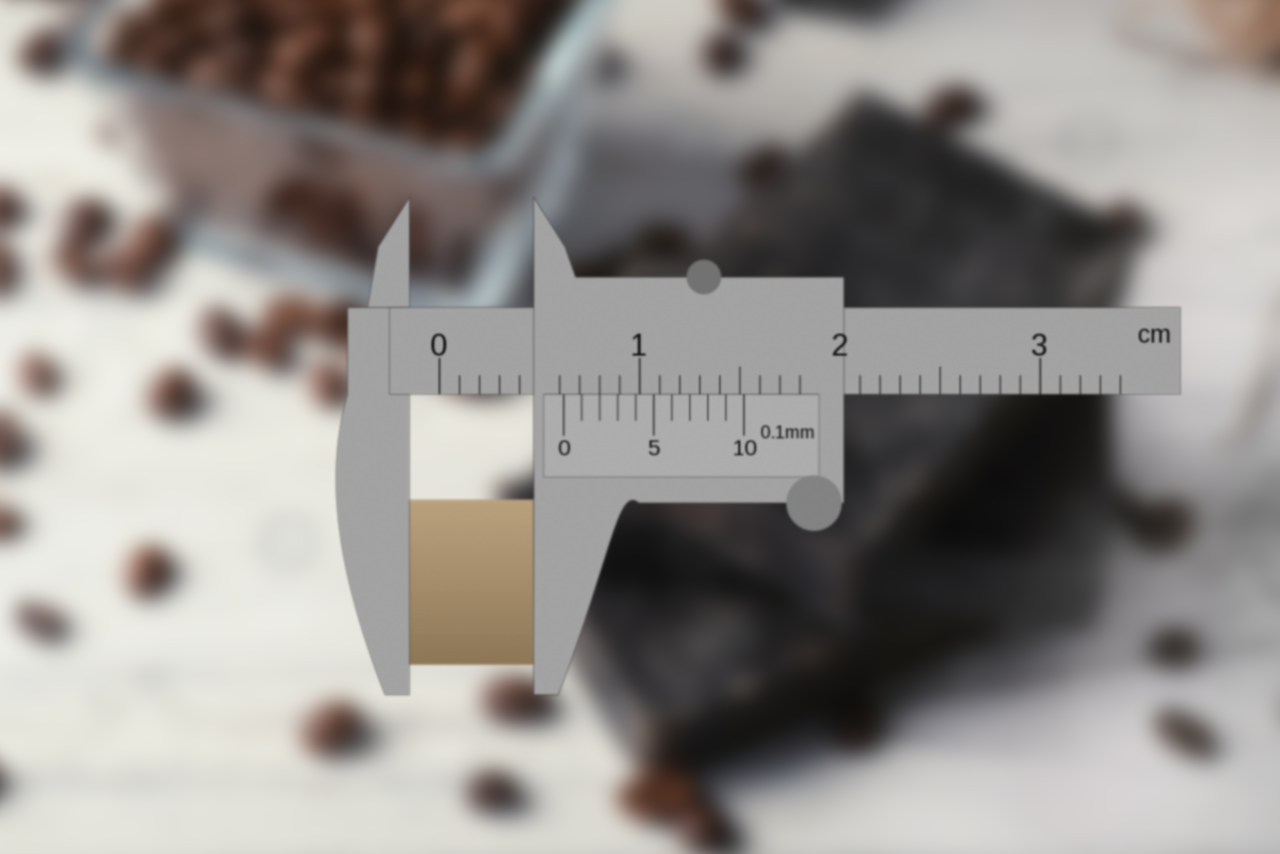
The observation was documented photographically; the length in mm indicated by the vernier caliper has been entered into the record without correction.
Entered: 6.2 mm
